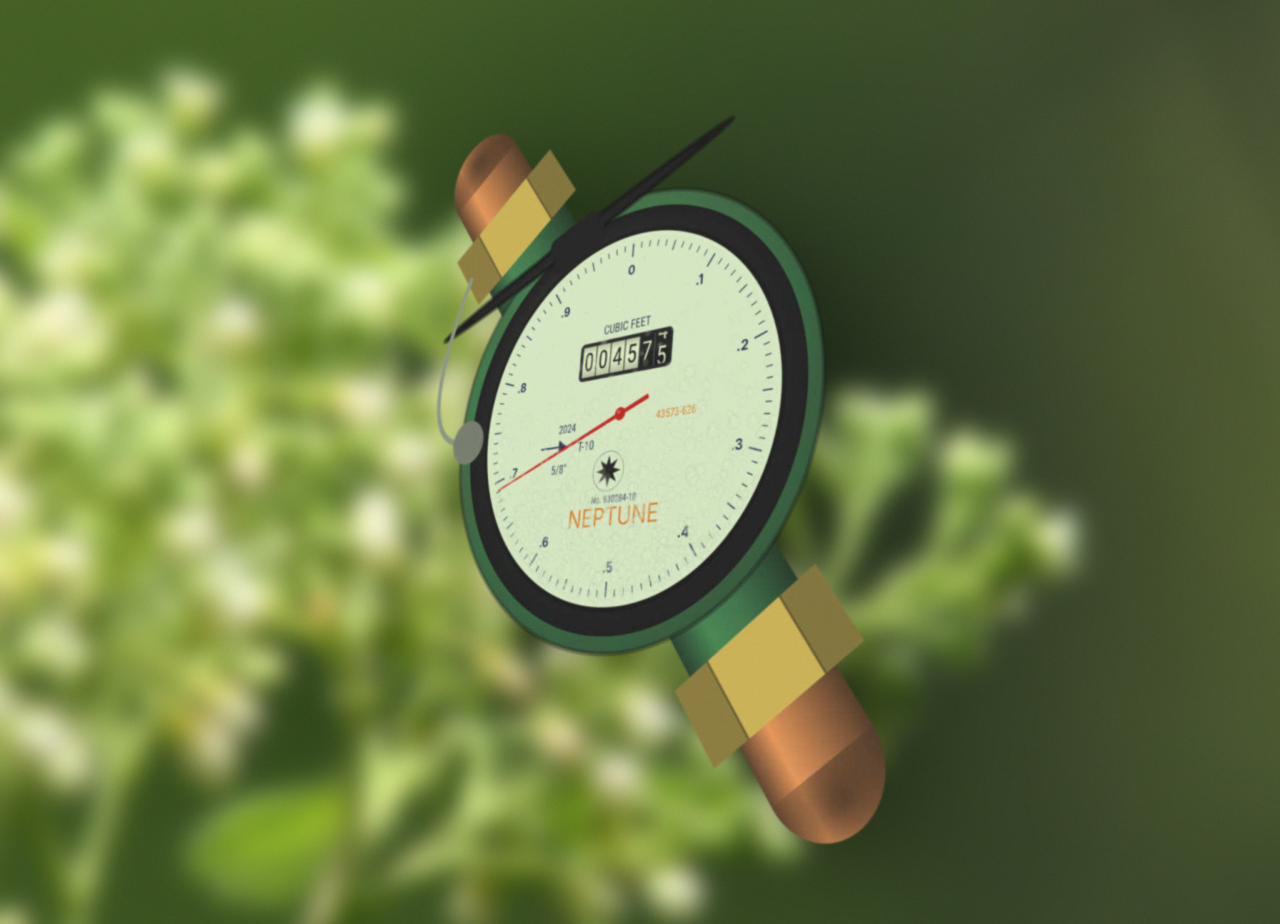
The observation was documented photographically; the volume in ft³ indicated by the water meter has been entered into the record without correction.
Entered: 4574.69 ft³
